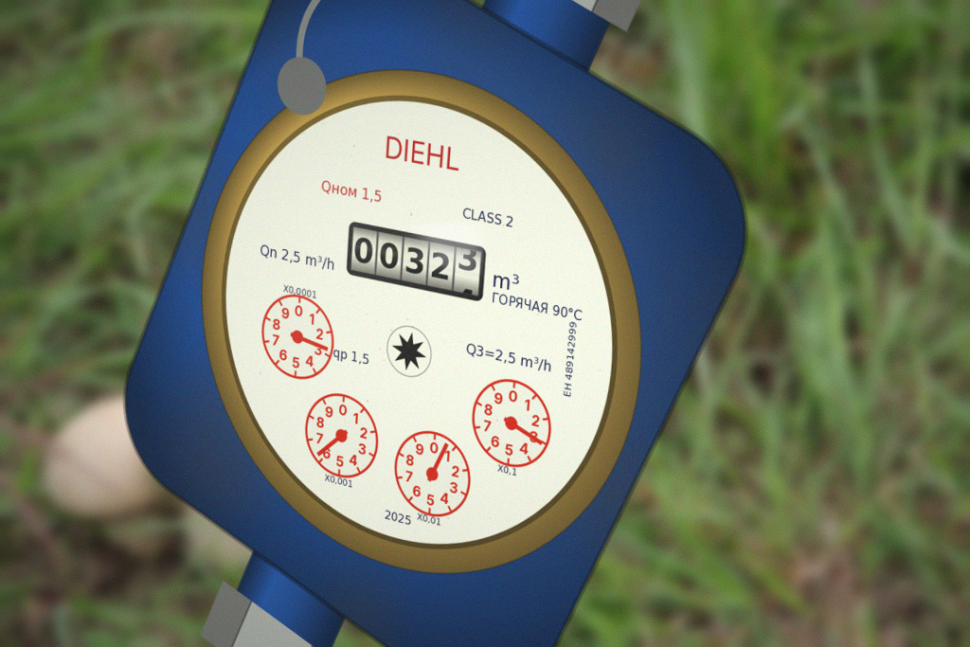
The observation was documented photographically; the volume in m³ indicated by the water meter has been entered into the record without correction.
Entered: 323.3062 m³
